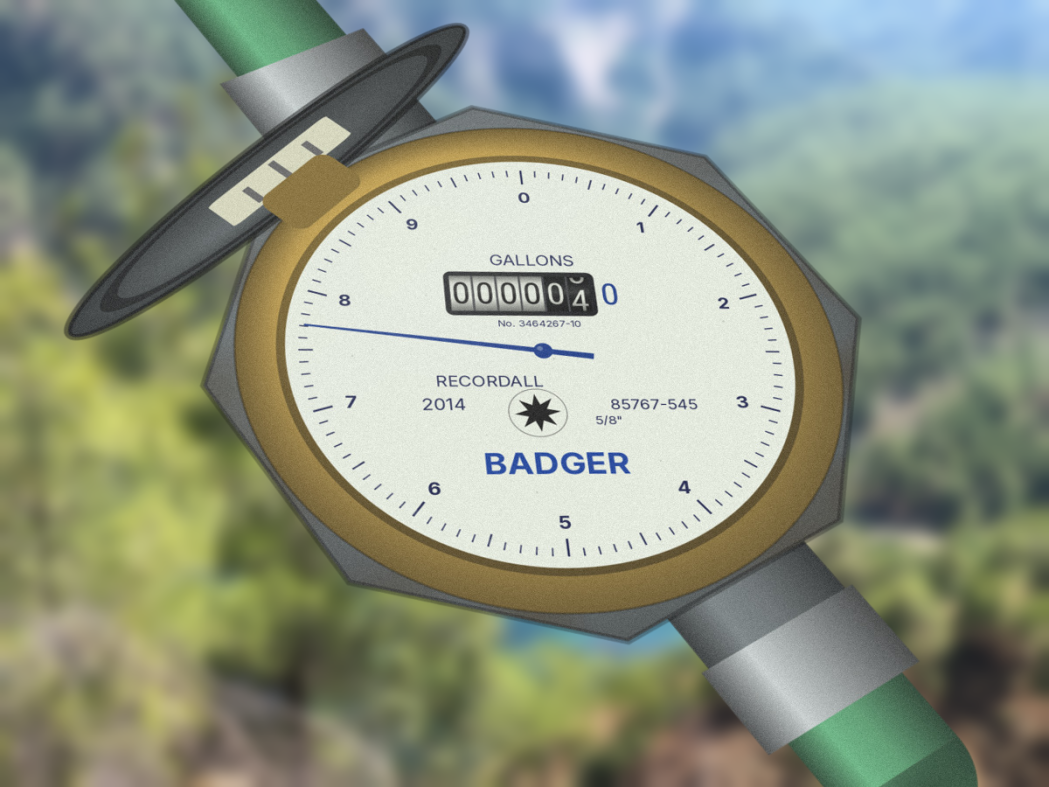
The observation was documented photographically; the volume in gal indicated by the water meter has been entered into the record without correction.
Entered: 37.7 gal
